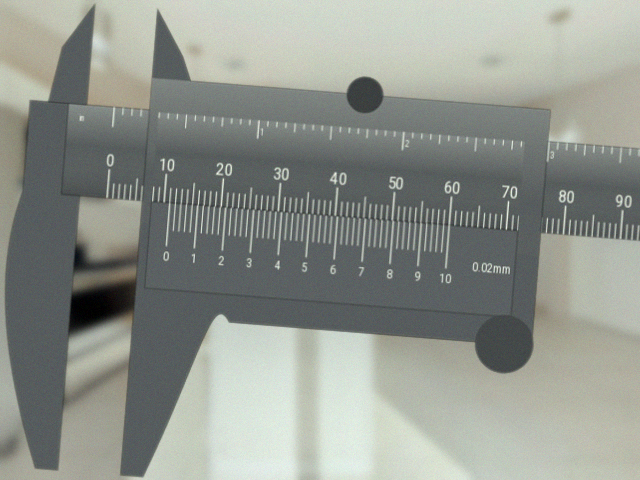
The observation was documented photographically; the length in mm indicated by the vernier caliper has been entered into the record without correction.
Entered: 11.0 mm
